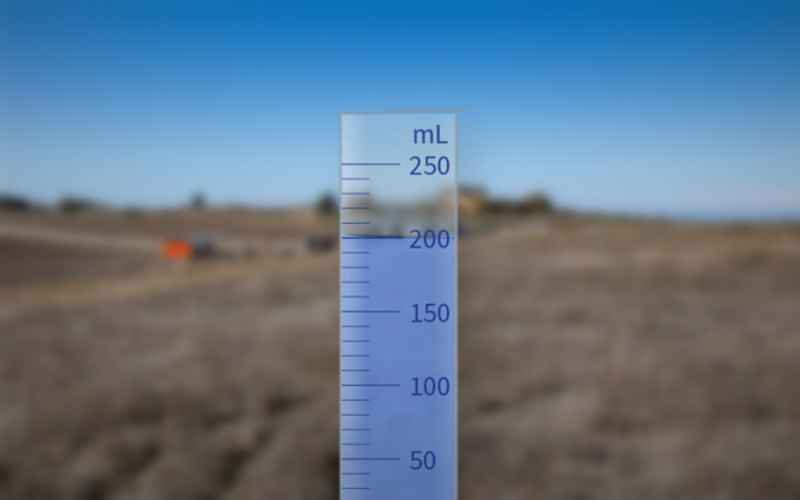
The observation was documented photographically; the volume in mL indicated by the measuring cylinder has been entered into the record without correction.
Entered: 200 mL
